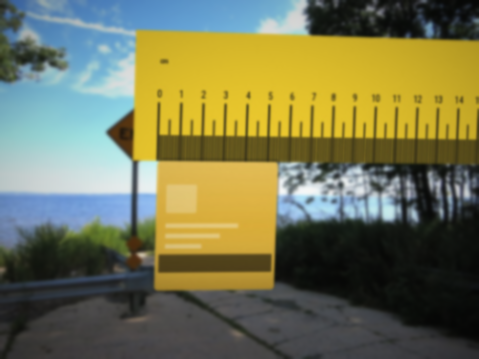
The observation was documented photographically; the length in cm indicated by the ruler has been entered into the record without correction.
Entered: 5.5 cm
